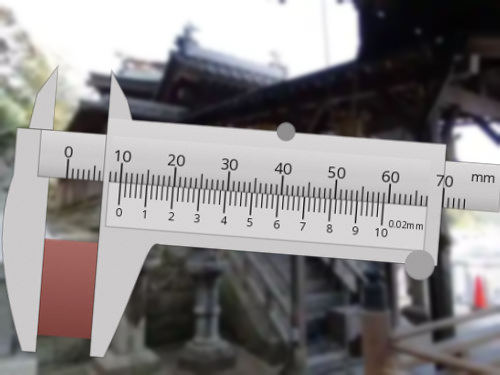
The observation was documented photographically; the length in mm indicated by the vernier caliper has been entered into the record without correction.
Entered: 10.0 mm
